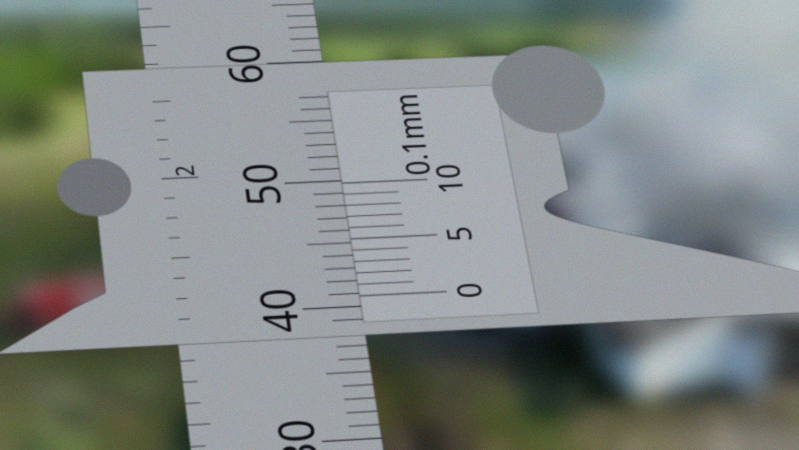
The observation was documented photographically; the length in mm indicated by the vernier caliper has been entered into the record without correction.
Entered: 40.8 mm
